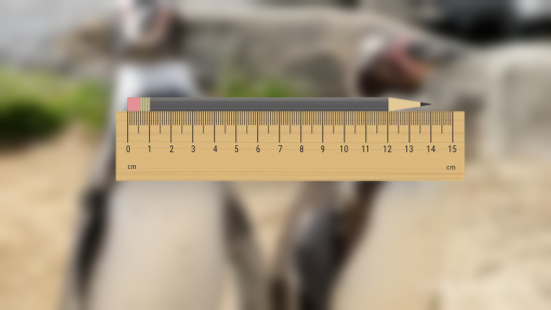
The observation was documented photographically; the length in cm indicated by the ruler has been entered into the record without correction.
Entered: 14 cm
